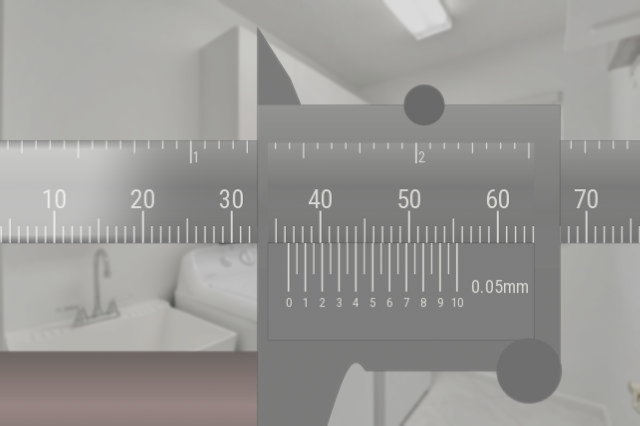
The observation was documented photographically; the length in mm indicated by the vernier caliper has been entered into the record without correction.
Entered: 36.4 mm
